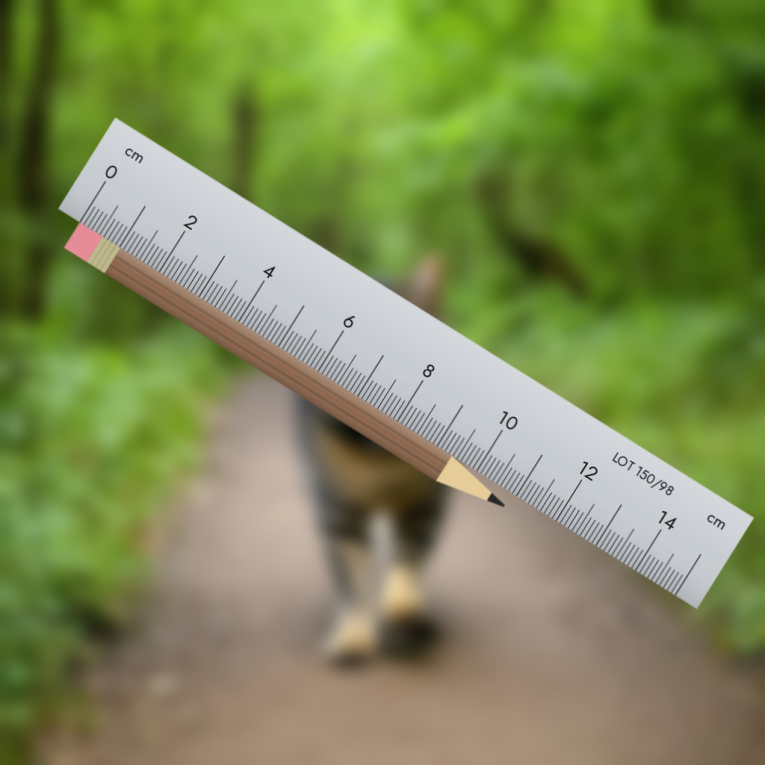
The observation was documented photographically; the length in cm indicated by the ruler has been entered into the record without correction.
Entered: 10.9 cm
